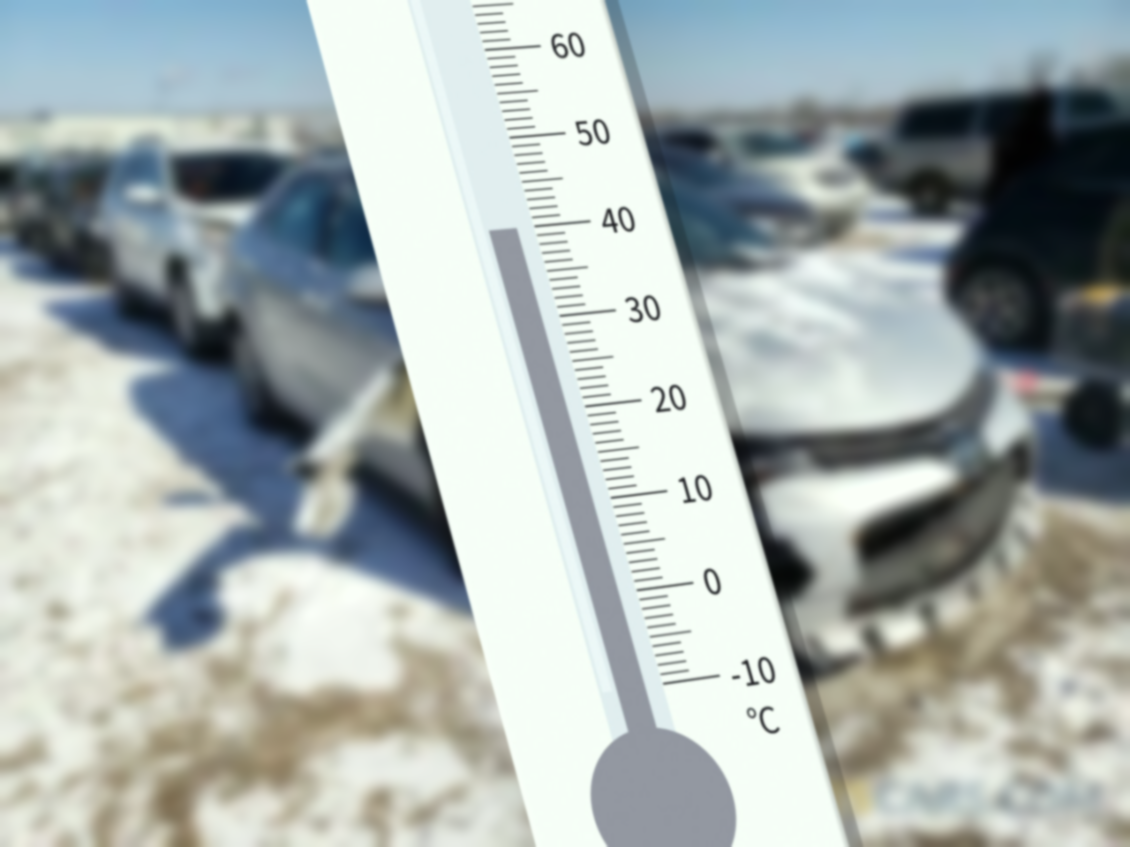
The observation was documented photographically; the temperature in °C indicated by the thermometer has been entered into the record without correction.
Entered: 40 °C
